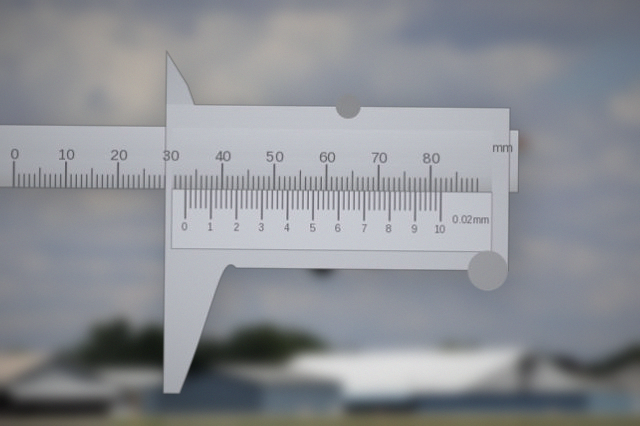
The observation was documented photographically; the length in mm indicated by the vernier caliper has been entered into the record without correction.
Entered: 33.0 mm
